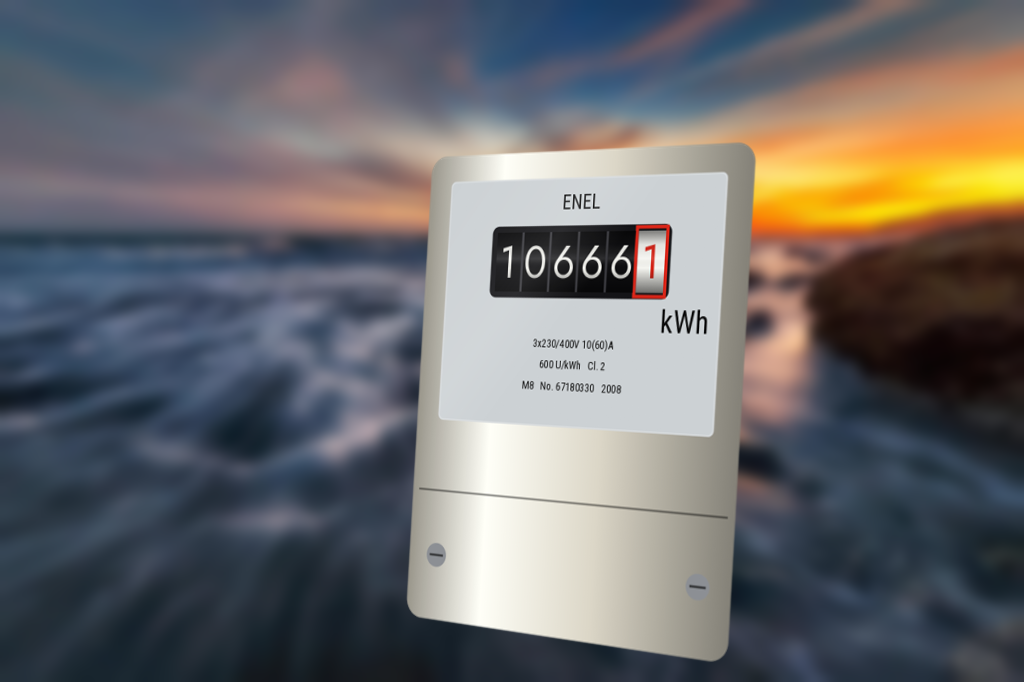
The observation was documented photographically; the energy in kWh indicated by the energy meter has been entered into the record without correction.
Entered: 10666.1 kWh
